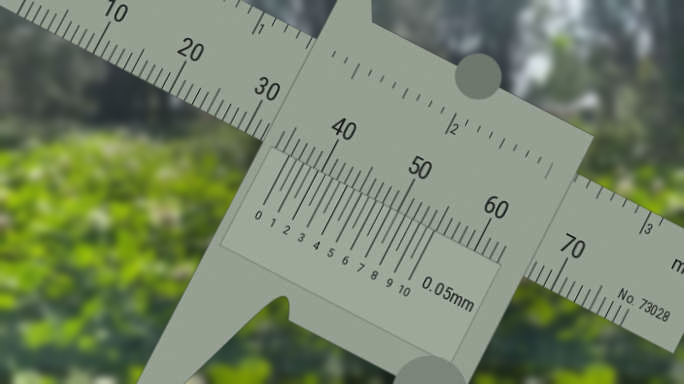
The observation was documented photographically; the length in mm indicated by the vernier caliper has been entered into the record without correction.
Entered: 35.8 mm
